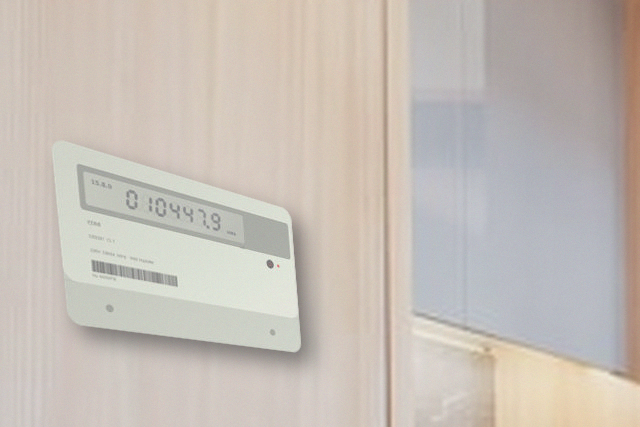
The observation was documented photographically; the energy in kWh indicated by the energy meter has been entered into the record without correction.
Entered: 10447.9 kWh
